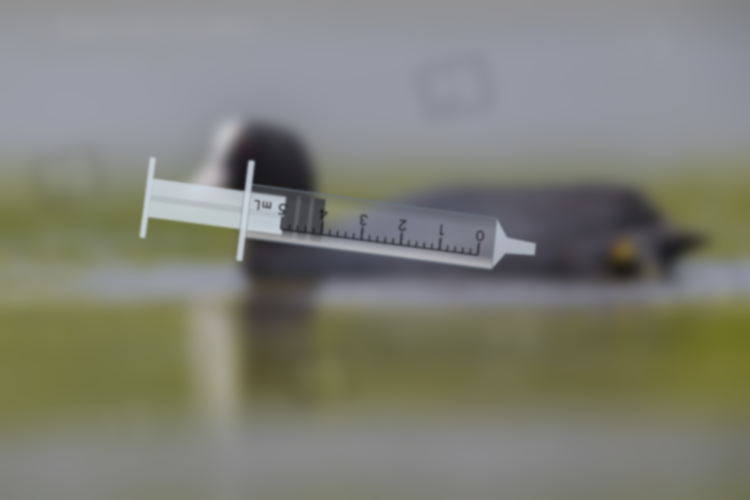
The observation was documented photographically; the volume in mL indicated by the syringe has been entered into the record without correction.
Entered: 4 mL
